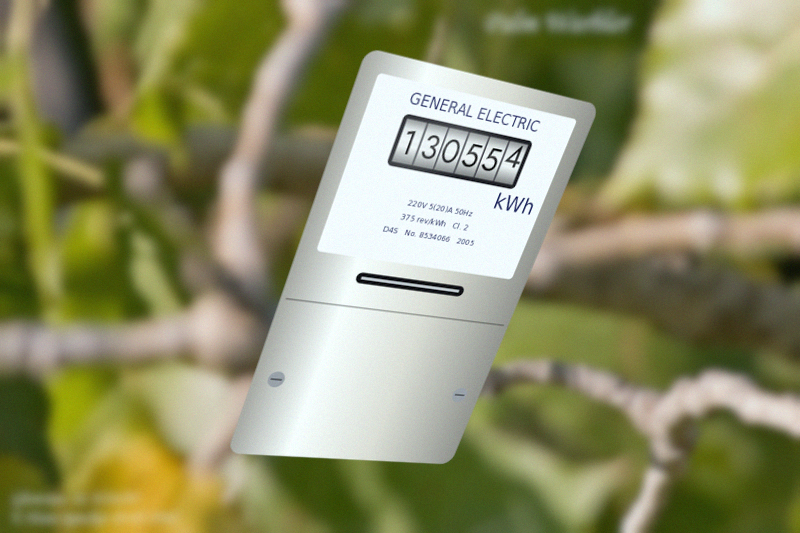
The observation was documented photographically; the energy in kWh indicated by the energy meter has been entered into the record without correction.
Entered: 130554 kWh
